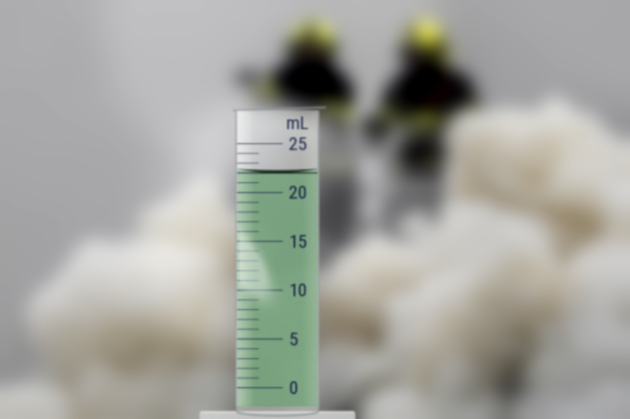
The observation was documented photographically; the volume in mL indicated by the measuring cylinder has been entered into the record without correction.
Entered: 22 mL
